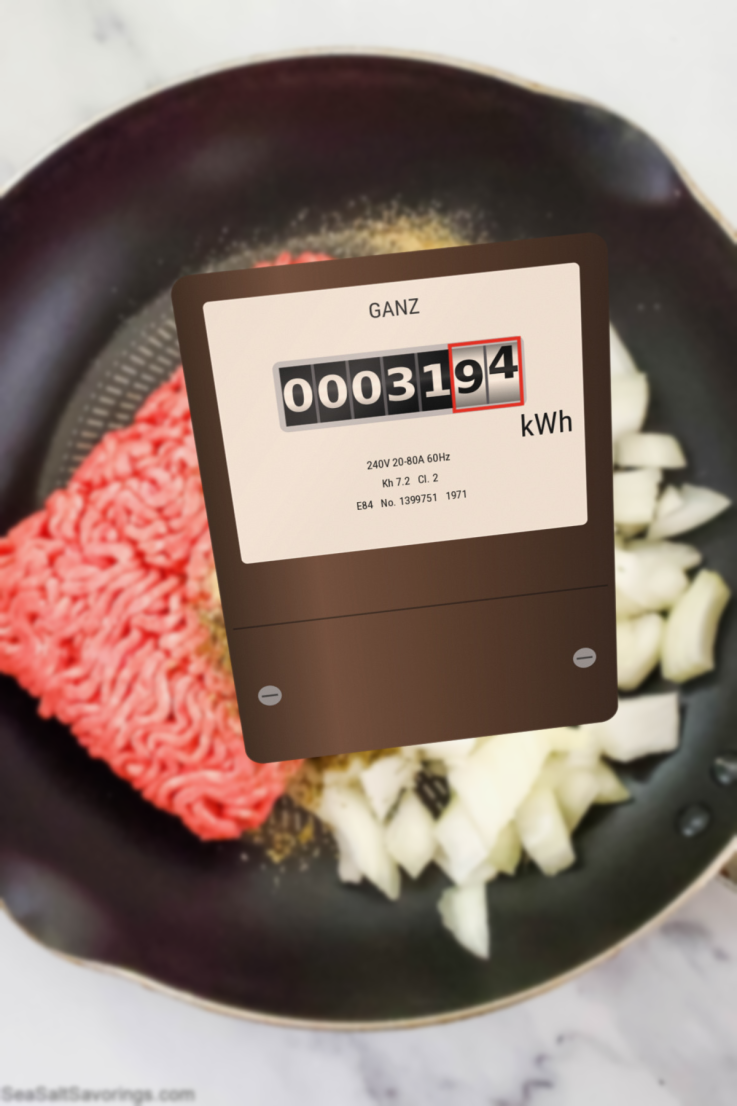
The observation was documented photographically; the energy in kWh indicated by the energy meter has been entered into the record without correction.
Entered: 31.94 kWh
